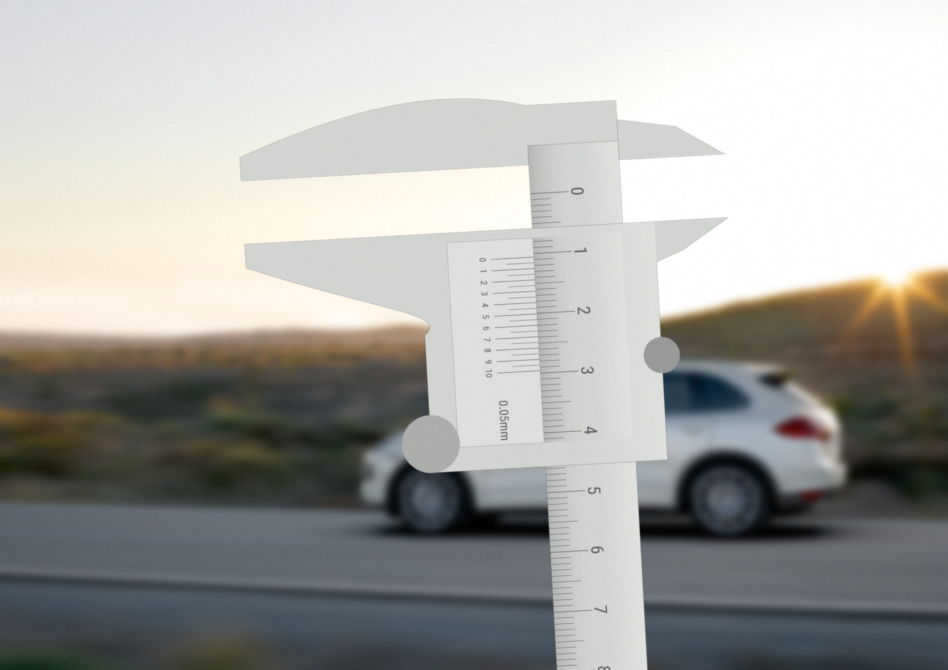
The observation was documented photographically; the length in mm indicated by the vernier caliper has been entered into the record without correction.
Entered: 10.6 mm
